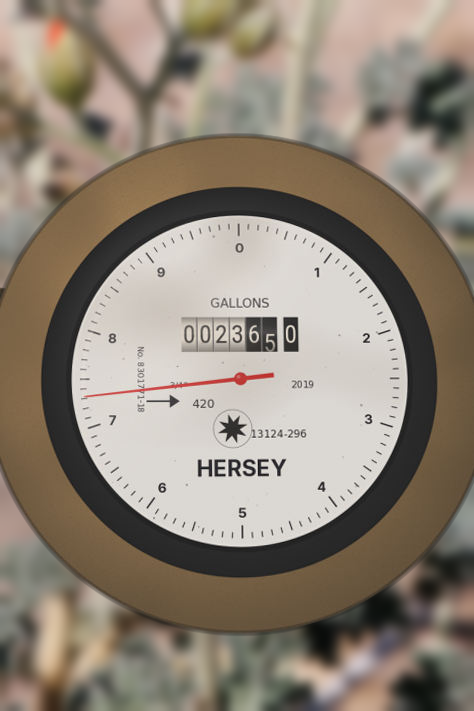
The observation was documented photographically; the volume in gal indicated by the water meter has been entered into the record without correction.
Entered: 23647.3 gal
